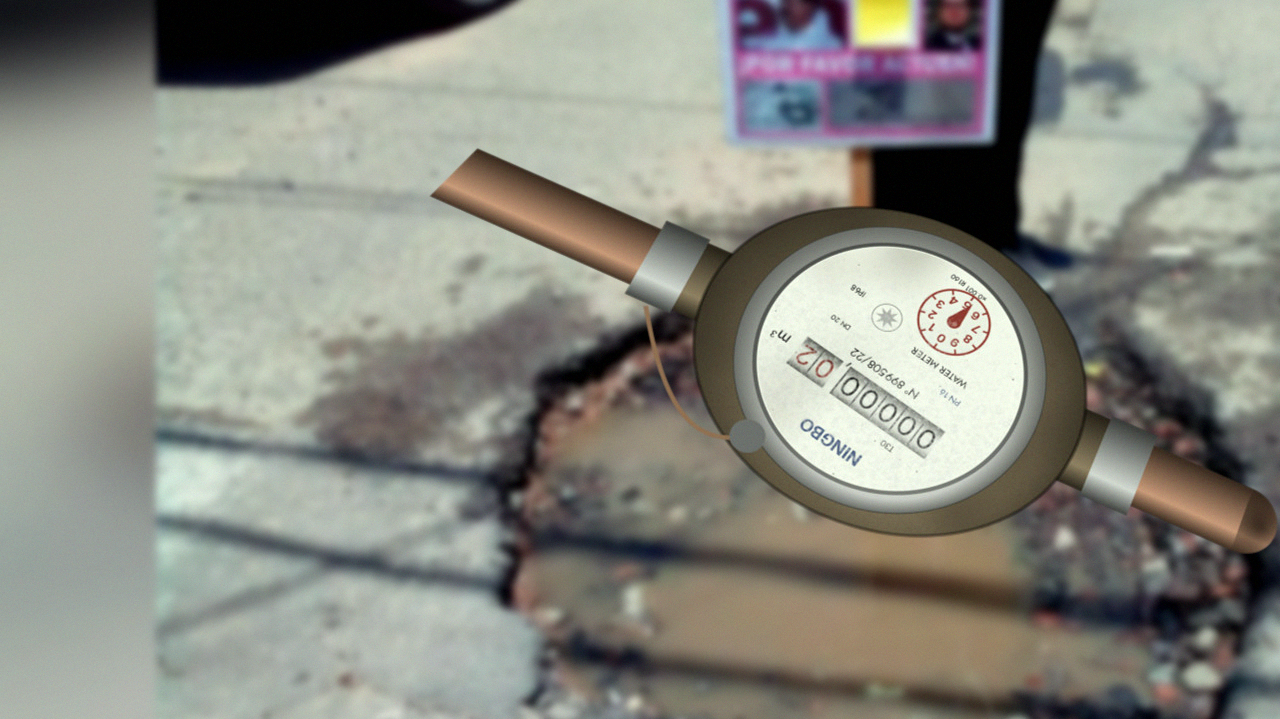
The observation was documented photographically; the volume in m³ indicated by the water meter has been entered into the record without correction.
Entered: 0.025 m³
